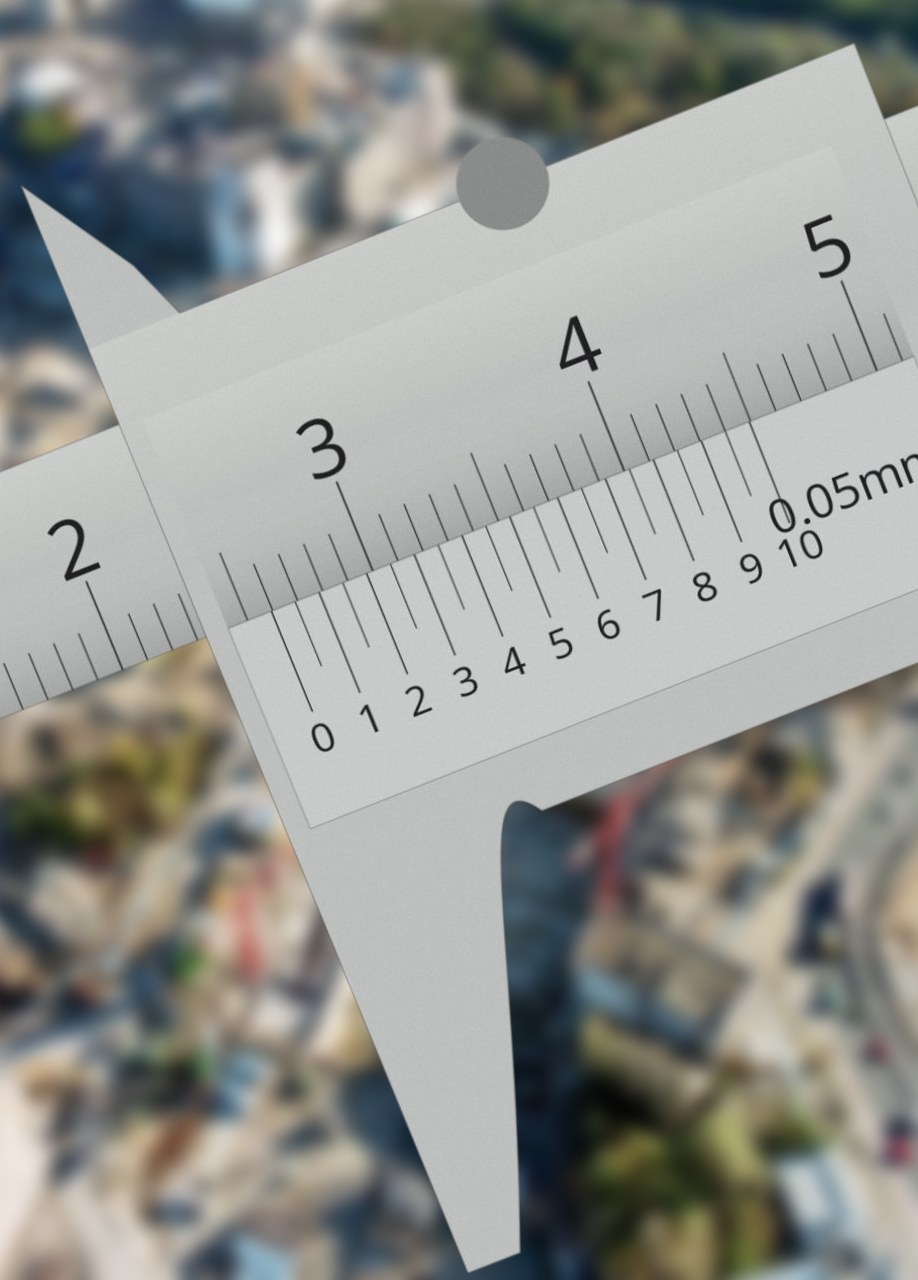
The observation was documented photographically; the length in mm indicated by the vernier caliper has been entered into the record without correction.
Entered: 25.95 mm
